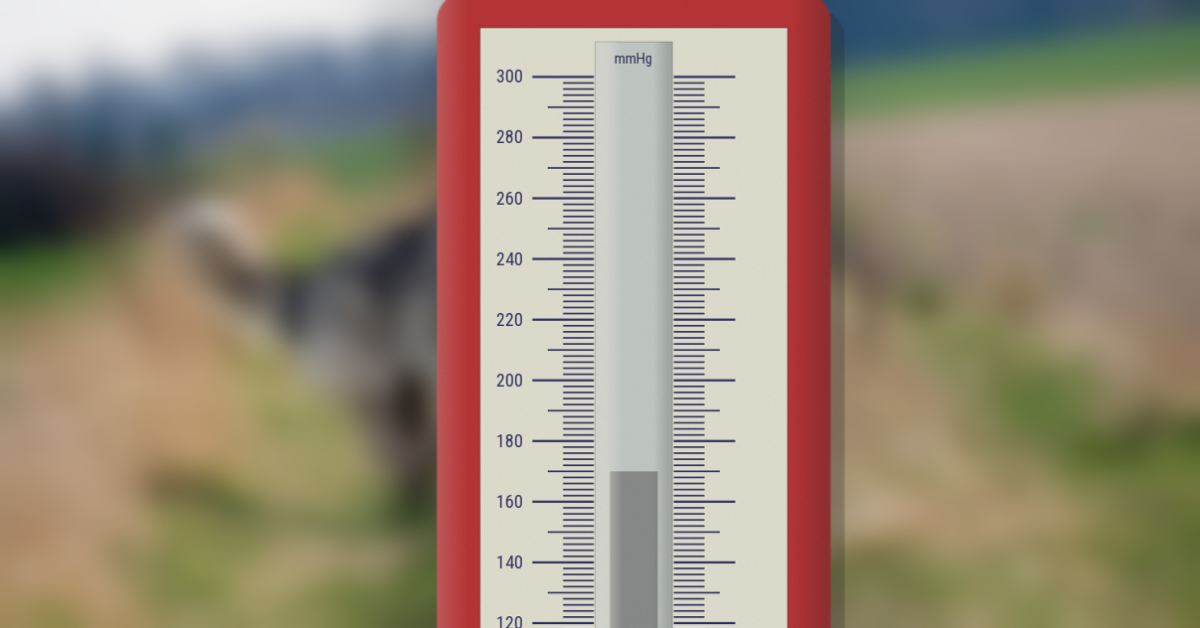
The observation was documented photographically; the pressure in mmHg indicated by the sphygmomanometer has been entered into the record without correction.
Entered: 170 mmHg
